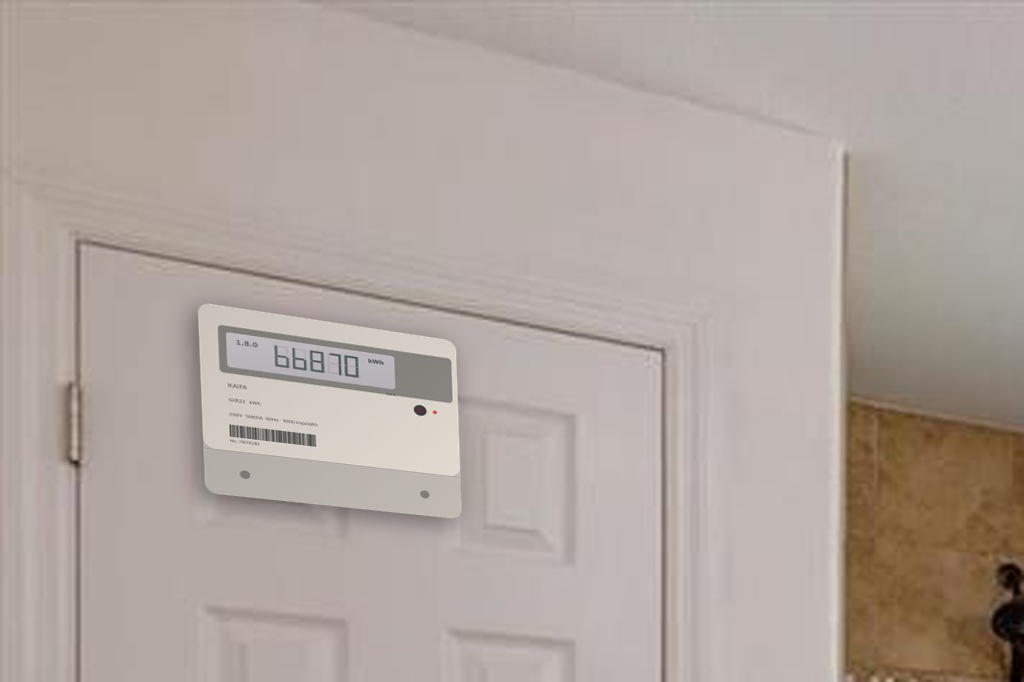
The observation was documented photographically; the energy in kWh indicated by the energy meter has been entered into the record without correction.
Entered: 66870 kWh
